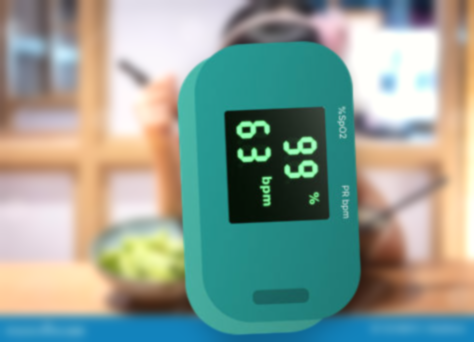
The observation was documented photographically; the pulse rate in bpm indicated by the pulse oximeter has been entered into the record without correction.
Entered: 63 bpm
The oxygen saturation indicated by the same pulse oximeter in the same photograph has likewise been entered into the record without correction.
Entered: 99 %
